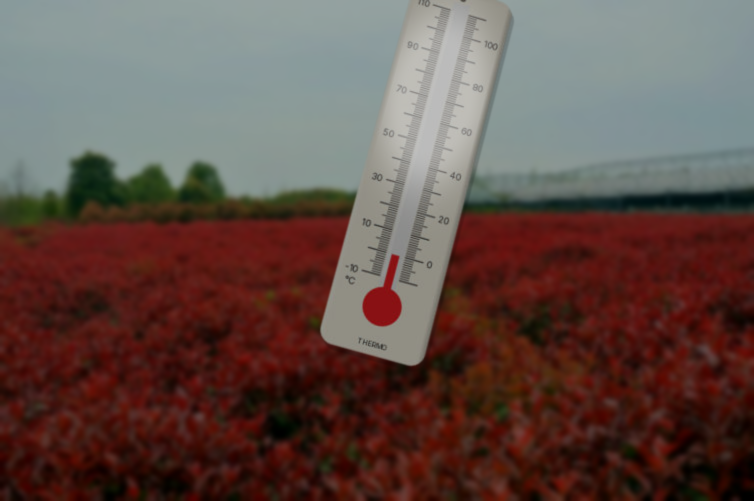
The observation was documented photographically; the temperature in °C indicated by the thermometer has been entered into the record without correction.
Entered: 0 °C
